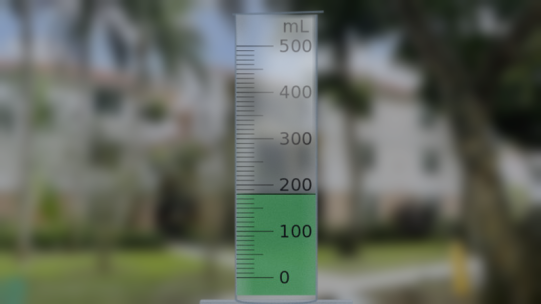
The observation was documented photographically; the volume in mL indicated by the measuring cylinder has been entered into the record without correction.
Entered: 180 mL
